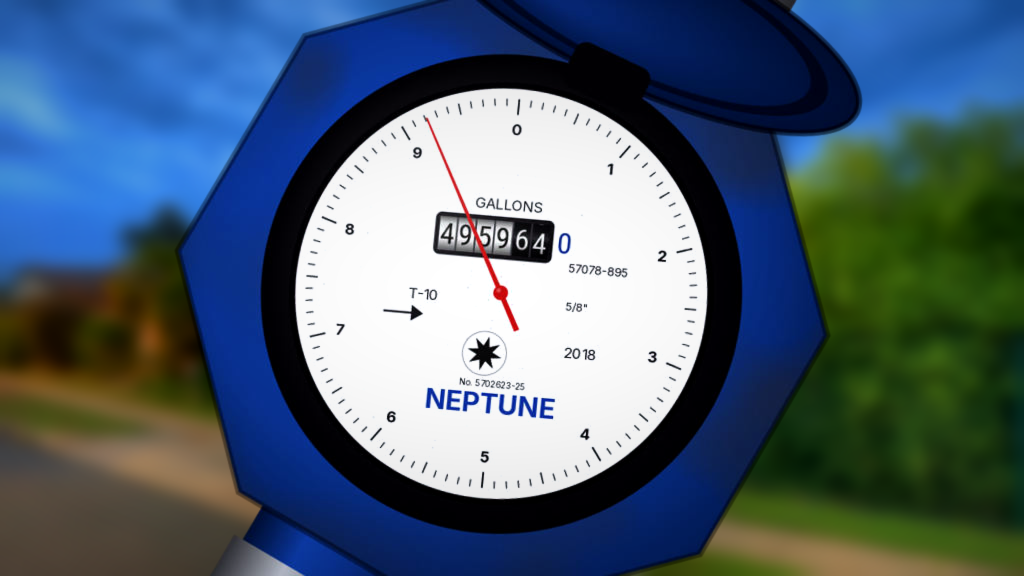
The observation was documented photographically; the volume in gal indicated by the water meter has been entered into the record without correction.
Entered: 4959639.2 gal
